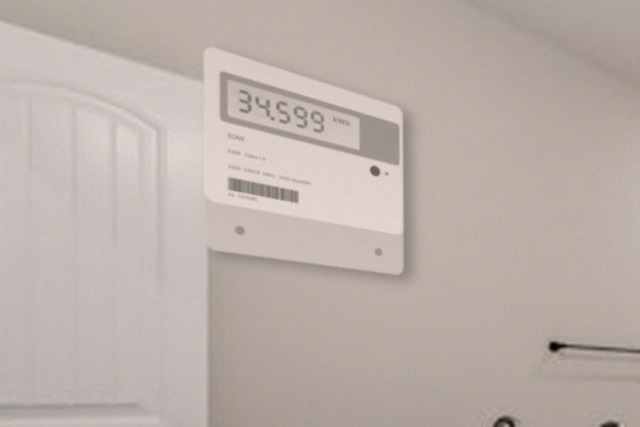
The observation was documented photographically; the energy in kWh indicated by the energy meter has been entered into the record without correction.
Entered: 34.599 kWh
